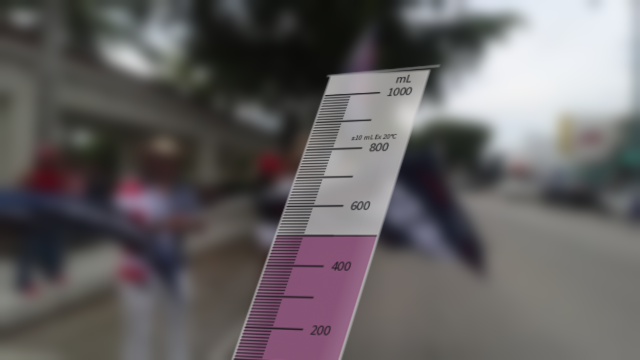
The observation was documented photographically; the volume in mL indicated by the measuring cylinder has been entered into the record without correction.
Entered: 500 mL
